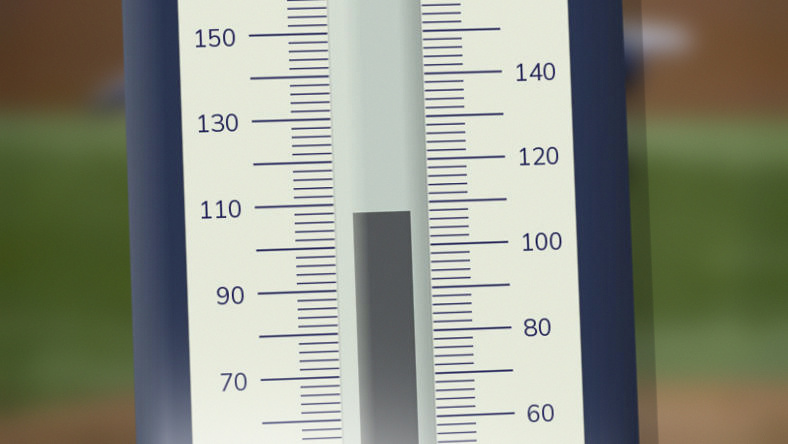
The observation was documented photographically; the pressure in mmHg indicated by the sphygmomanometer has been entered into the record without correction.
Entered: 108 mmHg
